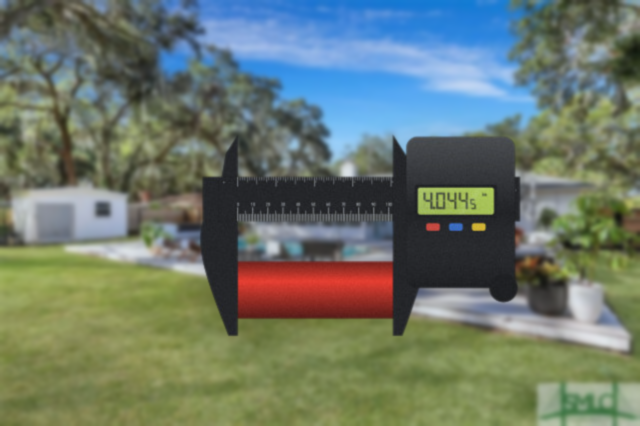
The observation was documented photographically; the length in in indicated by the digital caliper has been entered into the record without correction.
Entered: 4.0445 in
